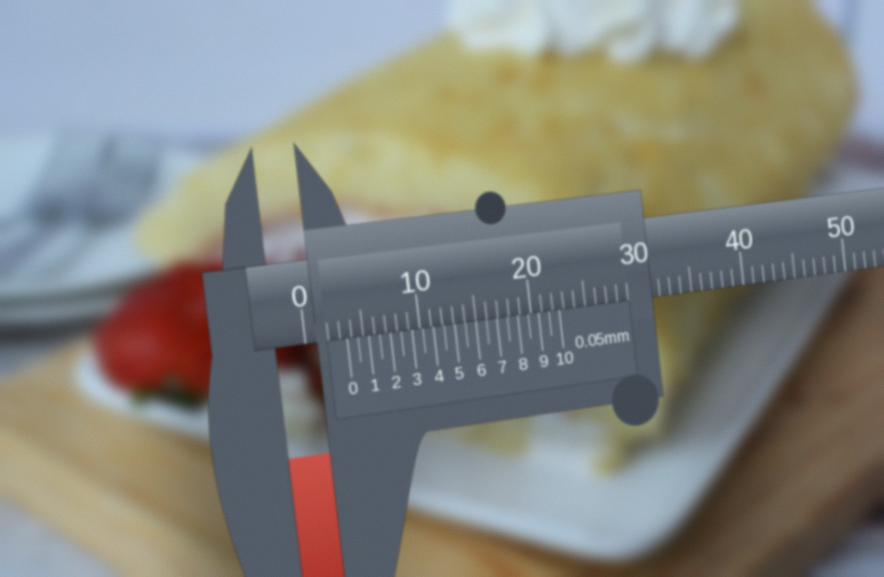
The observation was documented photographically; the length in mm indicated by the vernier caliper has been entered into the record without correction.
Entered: 3.6 mm
